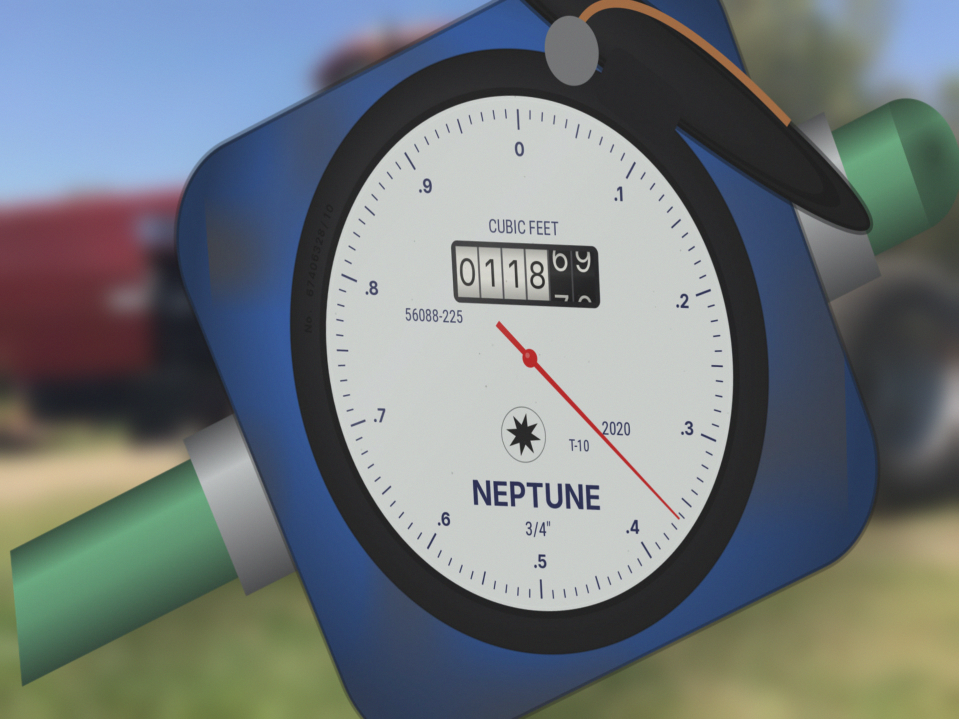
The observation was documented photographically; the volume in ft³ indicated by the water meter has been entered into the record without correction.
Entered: 11869.36 ft³
